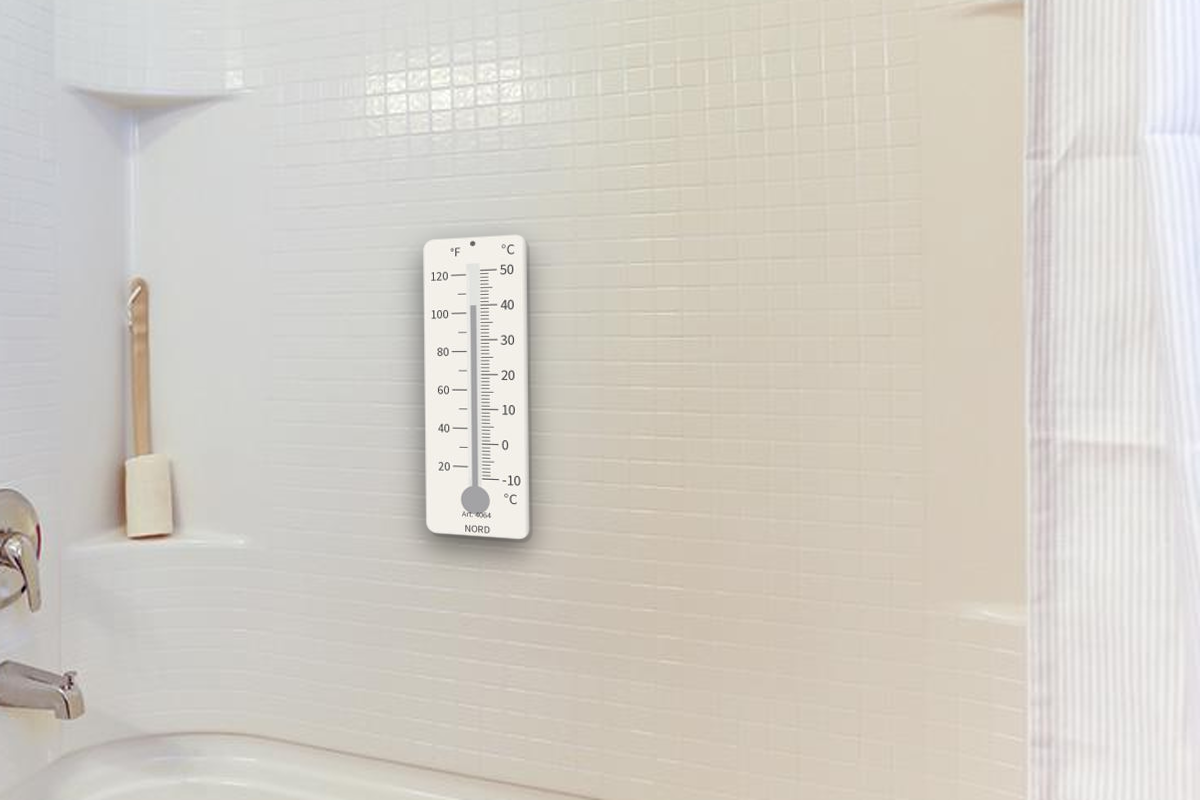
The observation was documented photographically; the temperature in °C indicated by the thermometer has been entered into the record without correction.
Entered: 40 °C
